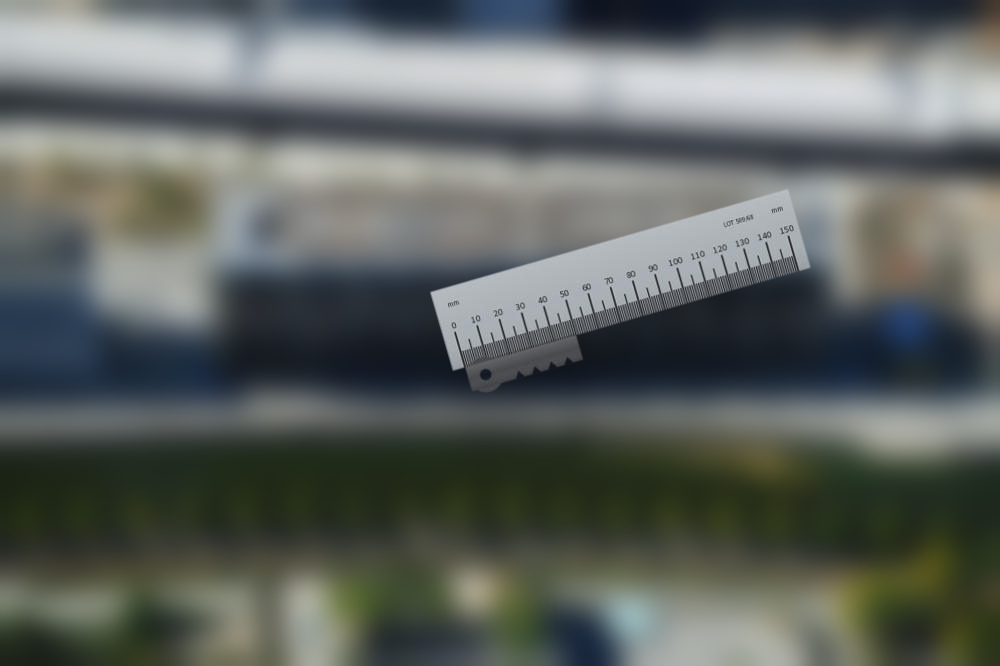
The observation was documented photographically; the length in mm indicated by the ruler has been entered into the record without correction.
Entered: 50 mm
